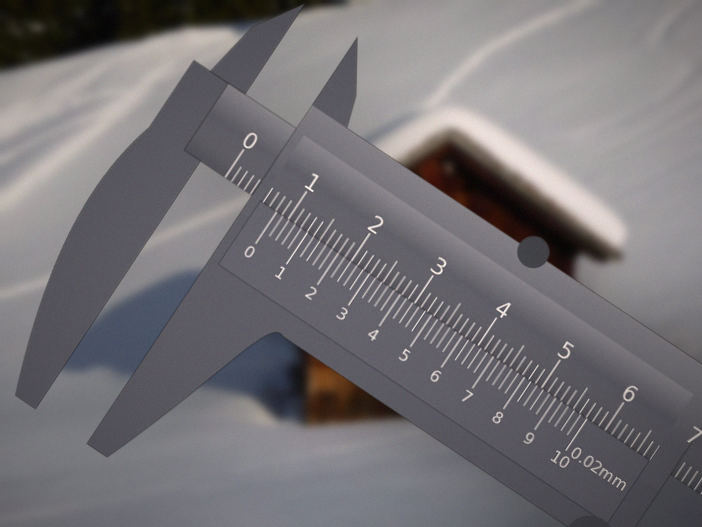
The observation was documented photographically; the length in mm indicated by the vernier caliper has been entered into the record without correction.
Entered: 8.2 mm
